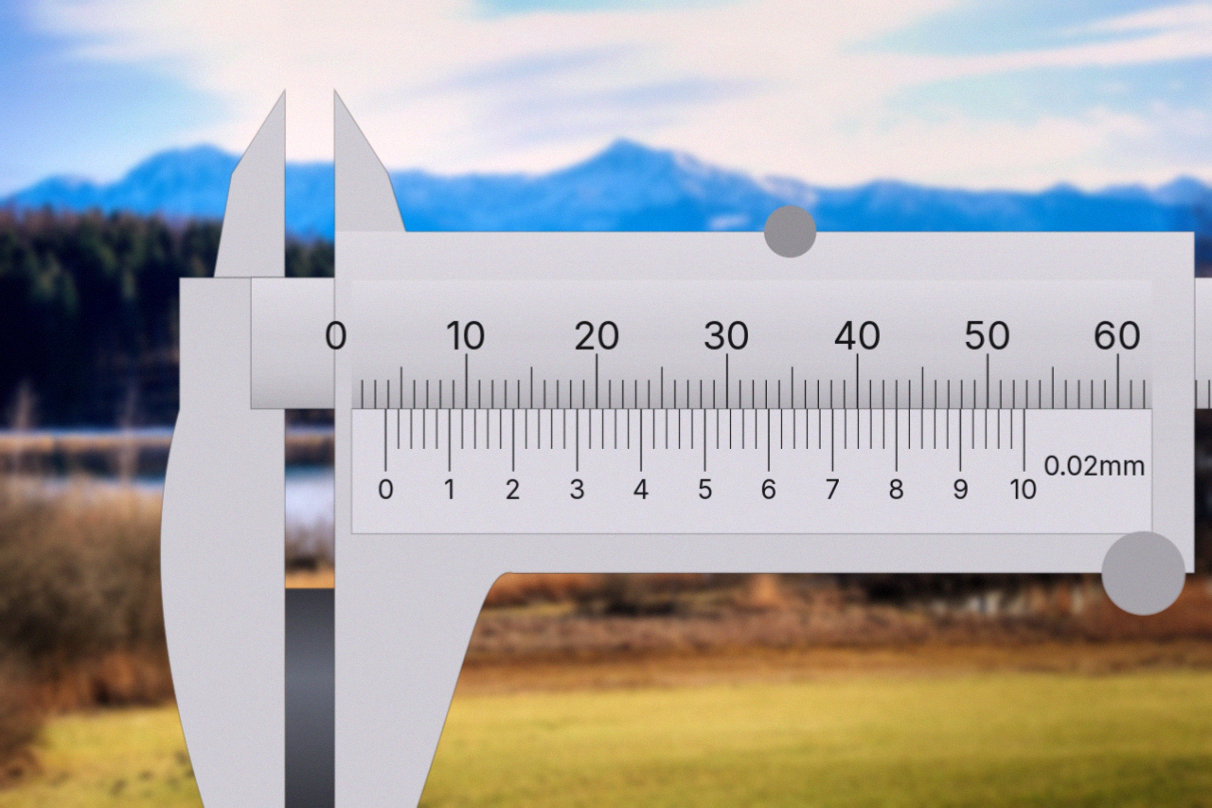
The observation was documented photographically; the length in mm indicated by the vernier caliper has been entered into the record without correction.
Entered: 3.8 mm
